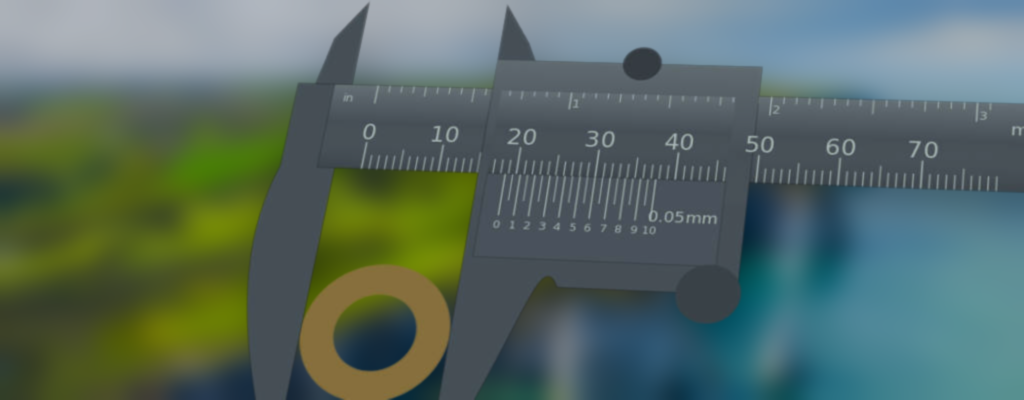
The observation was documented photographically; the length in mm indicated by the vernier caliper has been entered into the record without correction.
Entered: 18.6 mm
